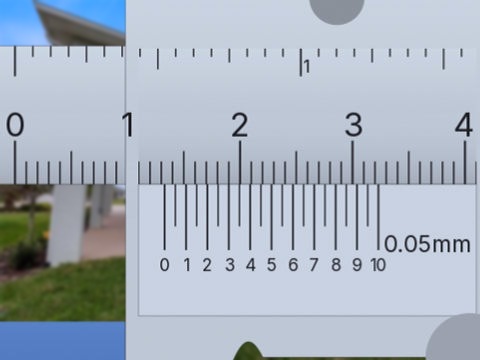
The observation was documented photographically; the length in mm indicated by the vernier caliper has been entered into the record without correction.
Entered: 13.3 mm
